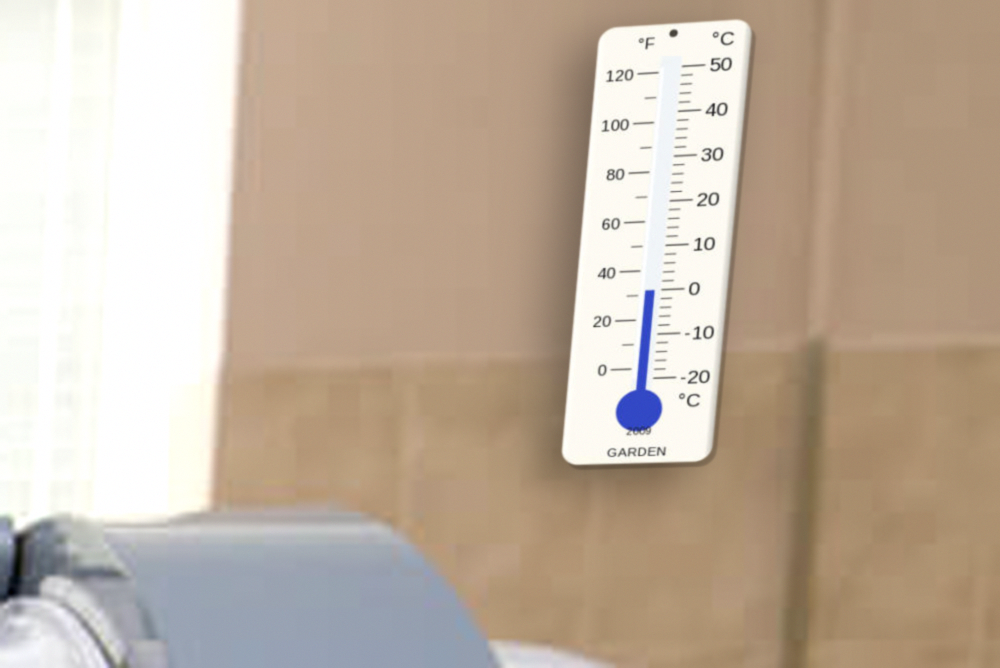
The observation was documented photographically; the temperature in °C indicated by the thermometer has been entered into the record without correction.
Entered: 0 °C
